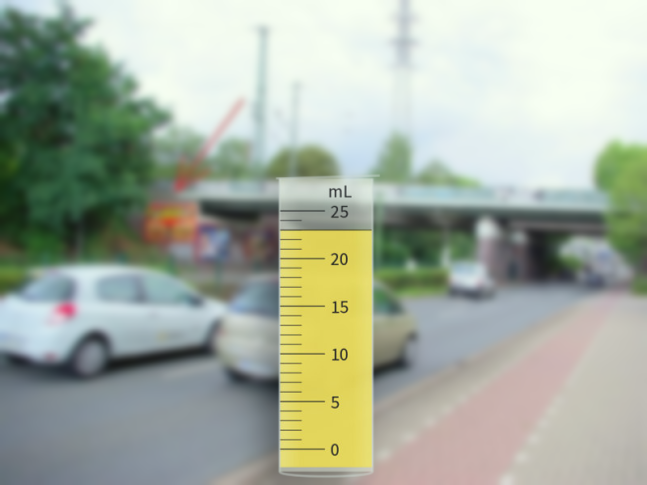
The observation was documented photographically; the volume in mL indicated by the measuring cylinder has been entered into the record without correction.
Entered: 23 mL
